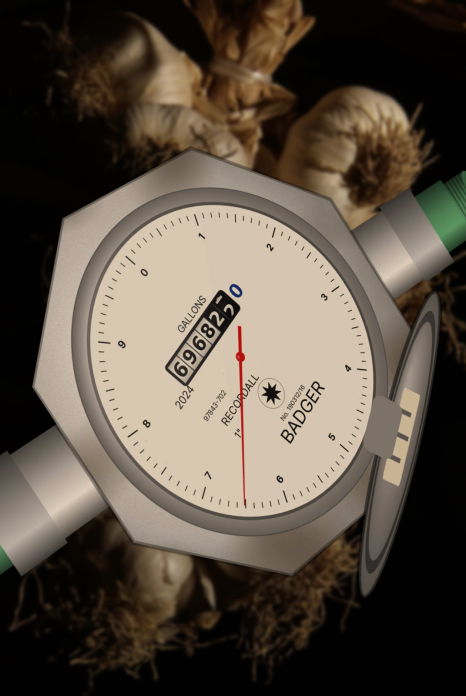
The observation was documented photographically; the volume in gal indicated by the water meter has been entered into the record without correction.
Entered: 6968216.5 gal
